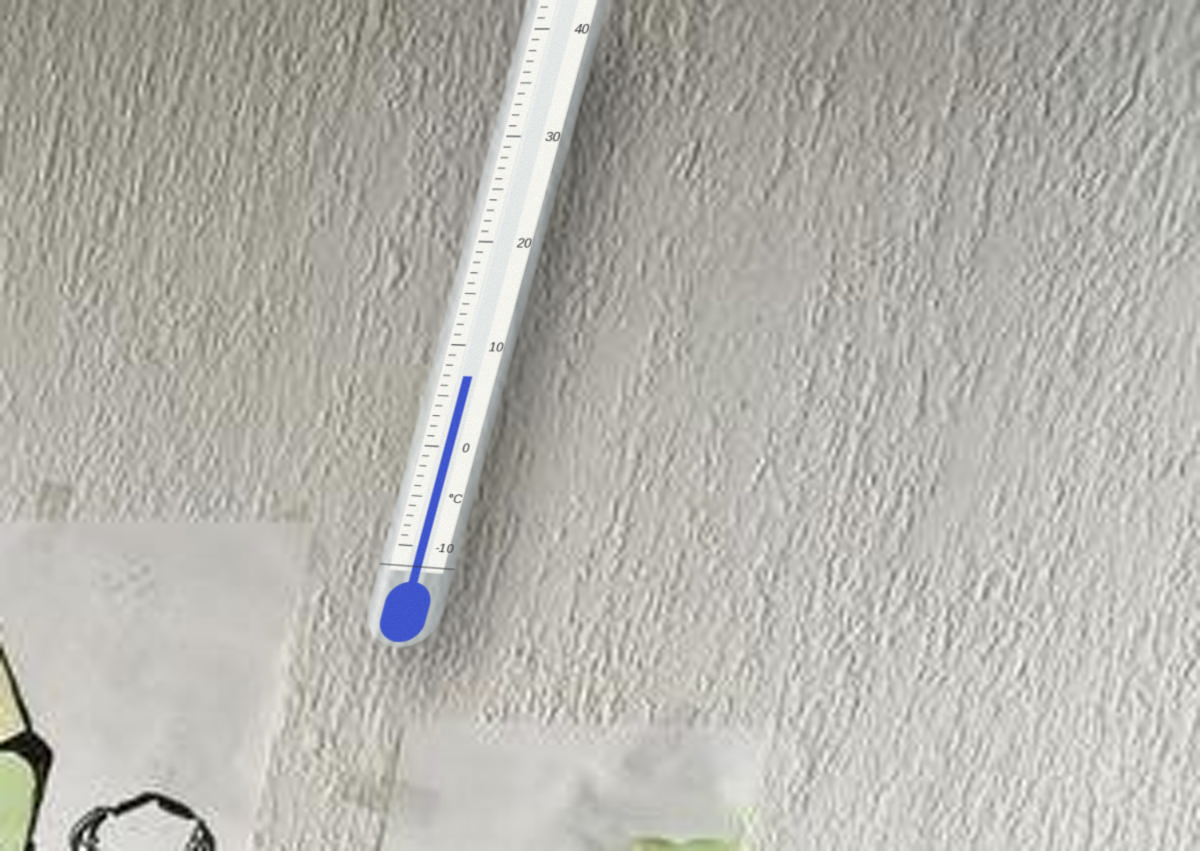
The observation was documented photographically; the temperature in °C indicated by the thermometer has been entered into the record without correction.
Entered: 7 °C
